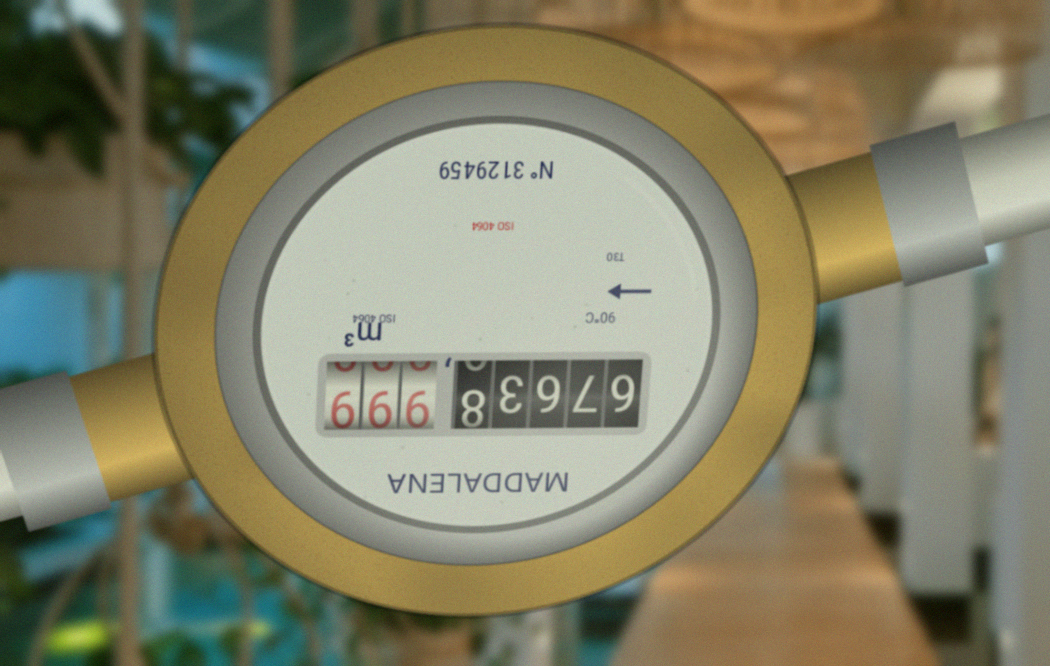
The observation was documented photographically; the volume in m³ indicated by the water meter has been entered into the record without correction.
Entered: 67638.999 m³
